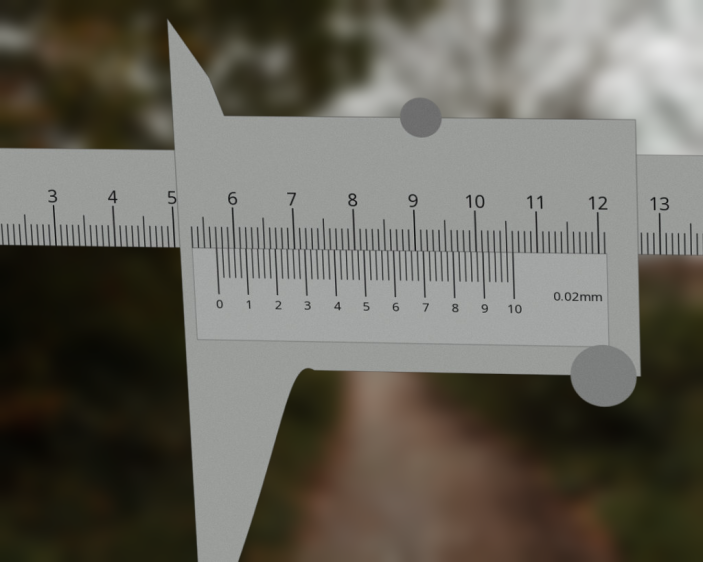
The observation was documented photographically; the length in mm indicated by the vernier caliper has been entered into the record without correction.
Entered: 57.0 mm
